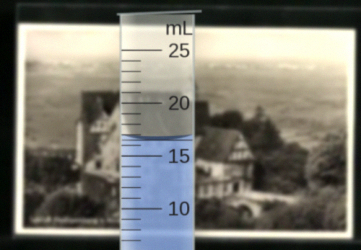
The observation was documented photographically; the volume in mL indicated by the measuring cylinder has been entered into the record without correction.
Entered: 16.5 mL
